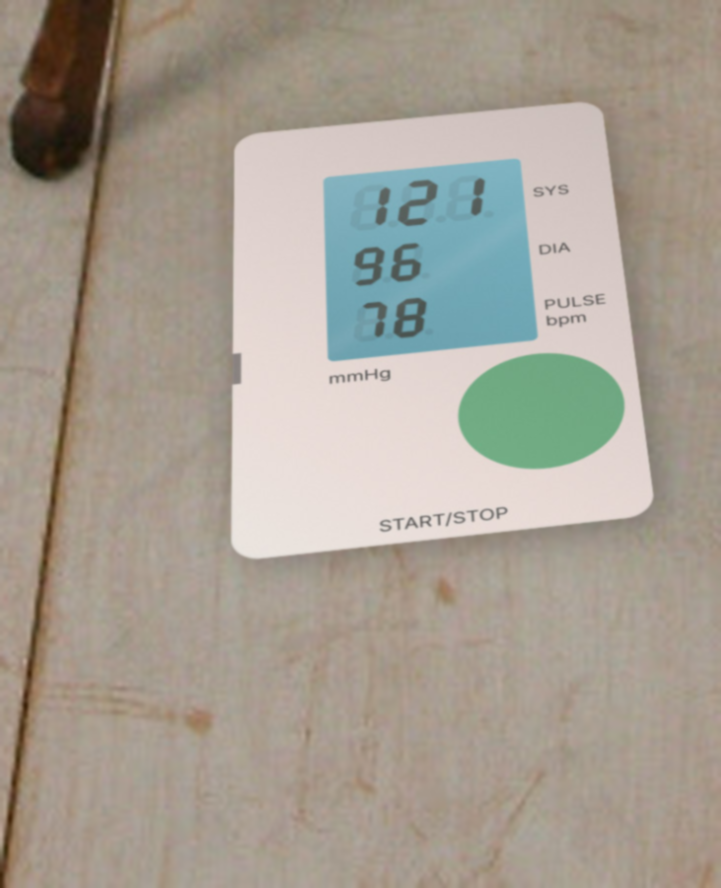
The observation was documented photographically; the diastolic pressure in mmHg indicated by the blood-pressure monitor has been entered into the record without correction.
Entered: 96 mmHg
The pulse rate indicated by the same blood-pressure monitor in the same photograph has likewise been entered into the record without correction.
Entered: 78 bpm
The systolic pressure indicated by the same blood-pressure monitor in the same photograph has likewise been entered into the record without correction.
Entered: 121 mmHg
